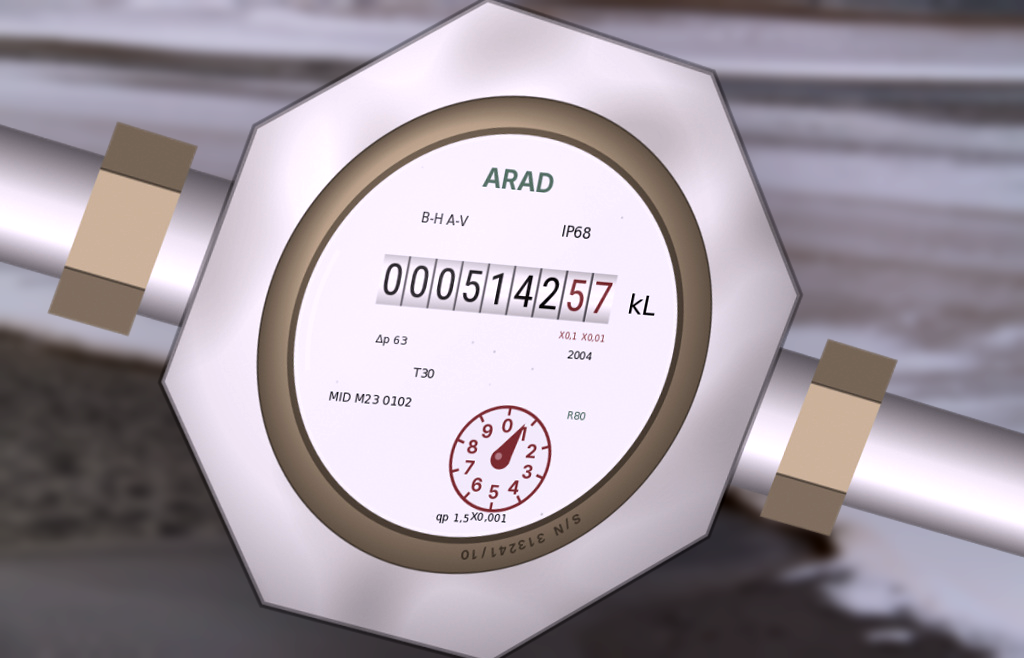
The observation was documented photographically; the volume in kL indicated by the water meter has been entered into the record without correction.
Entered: 5142.570 kL
